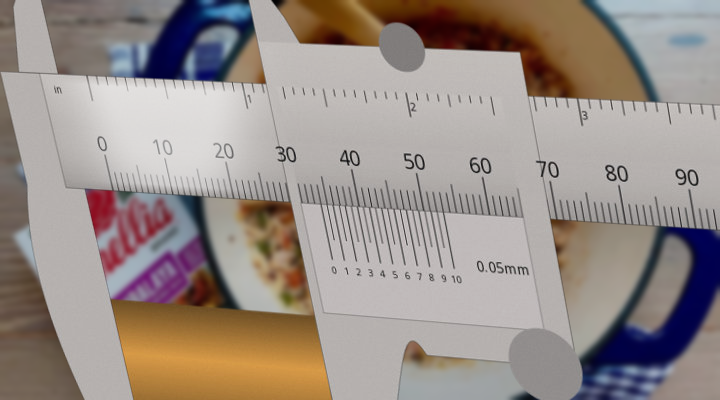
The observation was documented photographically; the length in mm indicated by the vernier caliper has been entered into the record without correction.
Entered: 34.0 mm
